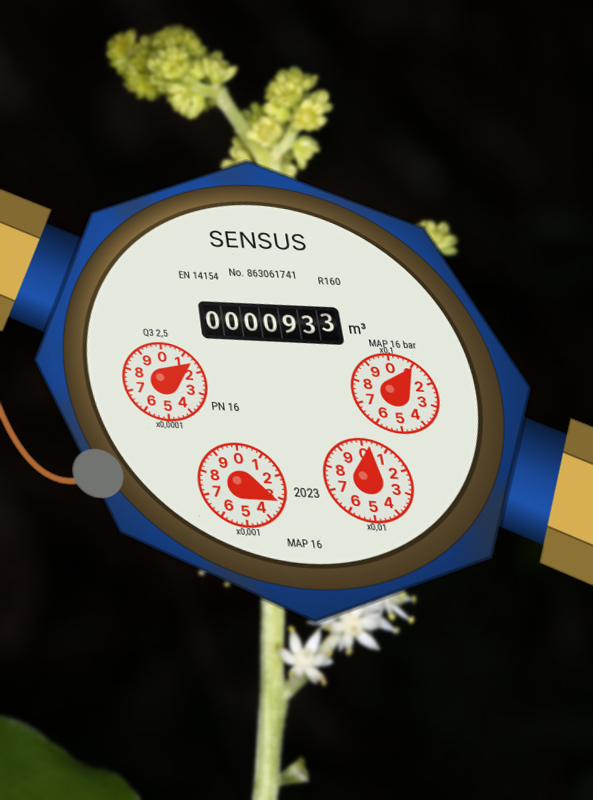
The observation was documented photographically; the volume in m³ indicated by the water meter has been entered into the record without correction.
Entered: 933.1031 m³
